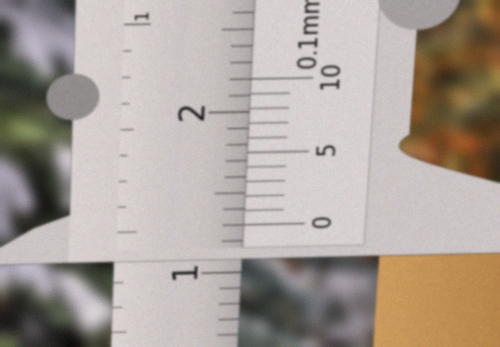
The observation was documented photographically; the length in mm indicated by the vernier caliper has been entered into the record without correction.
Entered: 13.0 mm
